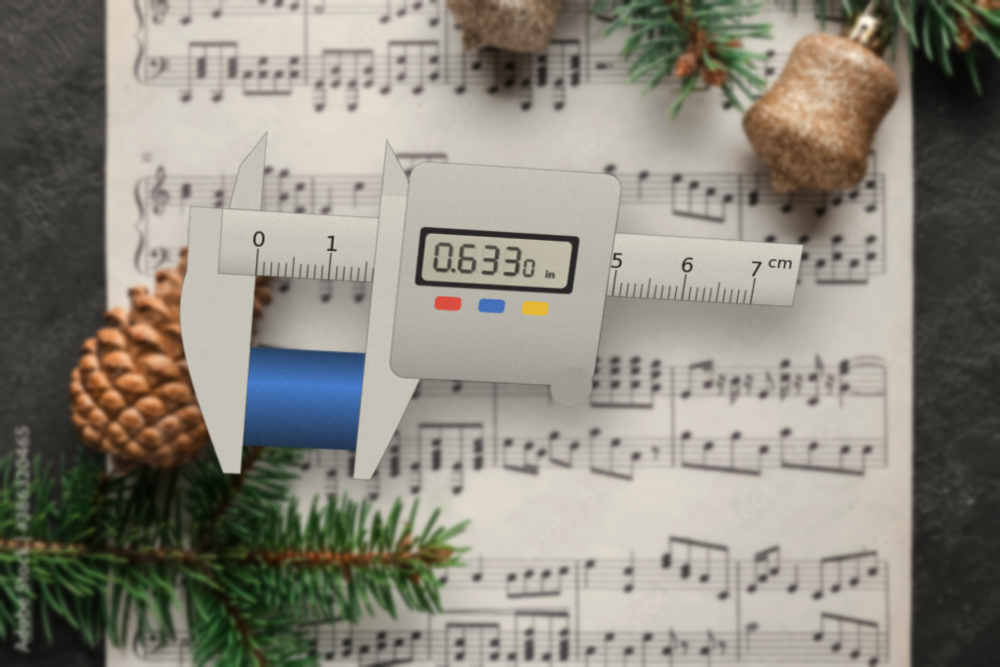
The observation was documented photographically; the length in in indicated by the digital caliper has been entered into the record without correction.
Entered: 0.6330 in
